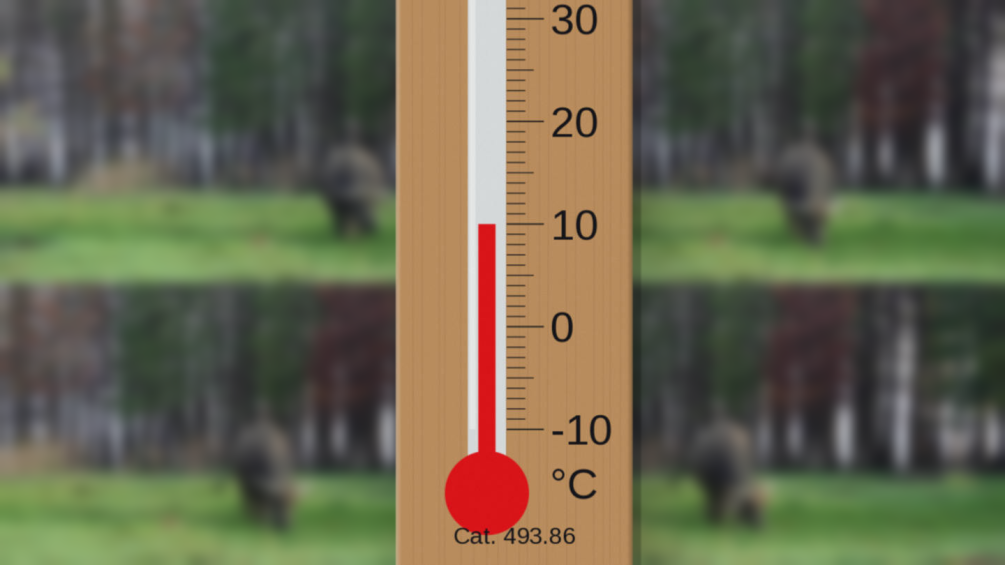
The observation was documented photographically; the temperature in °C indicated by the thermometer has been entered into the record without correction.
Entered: 10 °C
